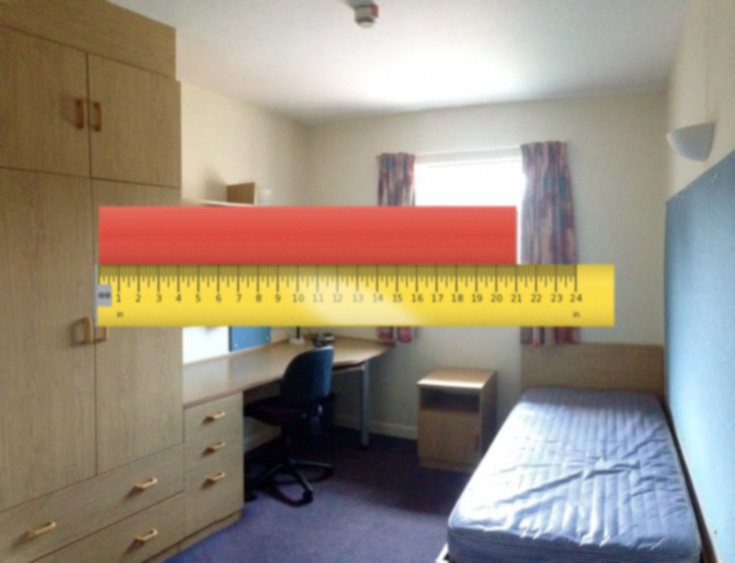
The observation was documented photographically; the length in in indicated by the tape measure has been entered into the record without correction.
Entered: 21 in
